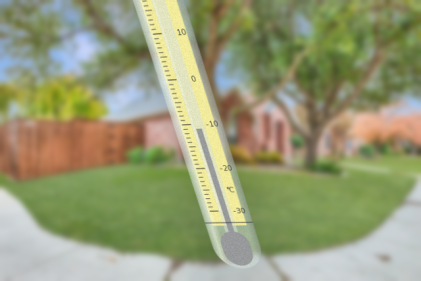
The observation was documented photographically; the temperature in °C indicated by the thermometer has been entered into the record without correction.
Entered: -11 °C
